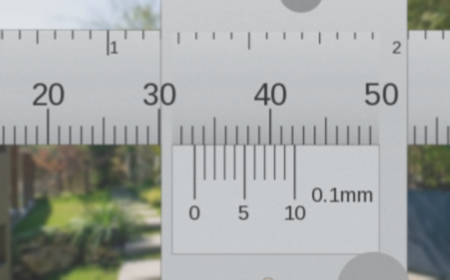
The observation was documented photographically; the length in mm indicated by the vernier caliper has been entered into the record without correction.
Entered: 33.2 mm
